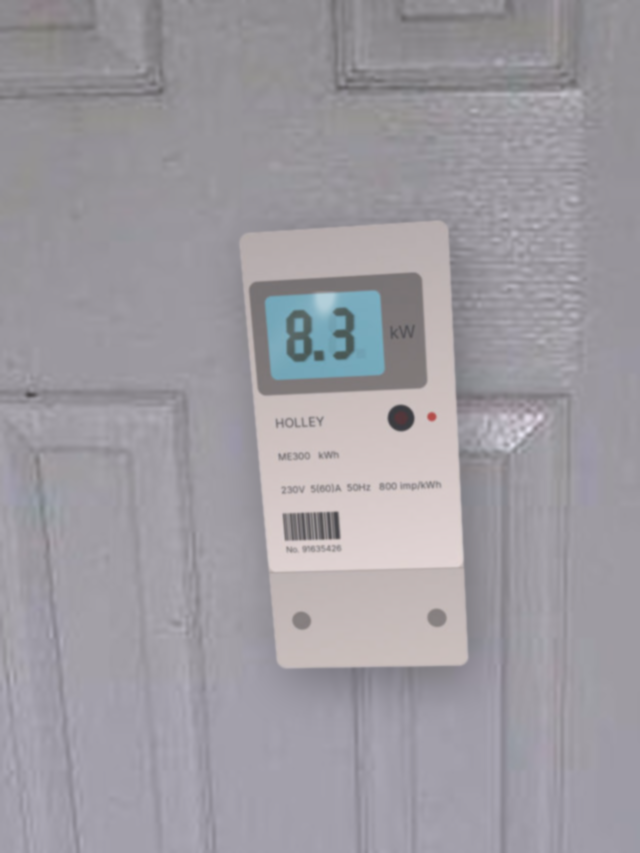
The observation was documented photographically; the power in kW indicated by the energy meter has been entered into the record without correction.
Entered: 8.3 kW
